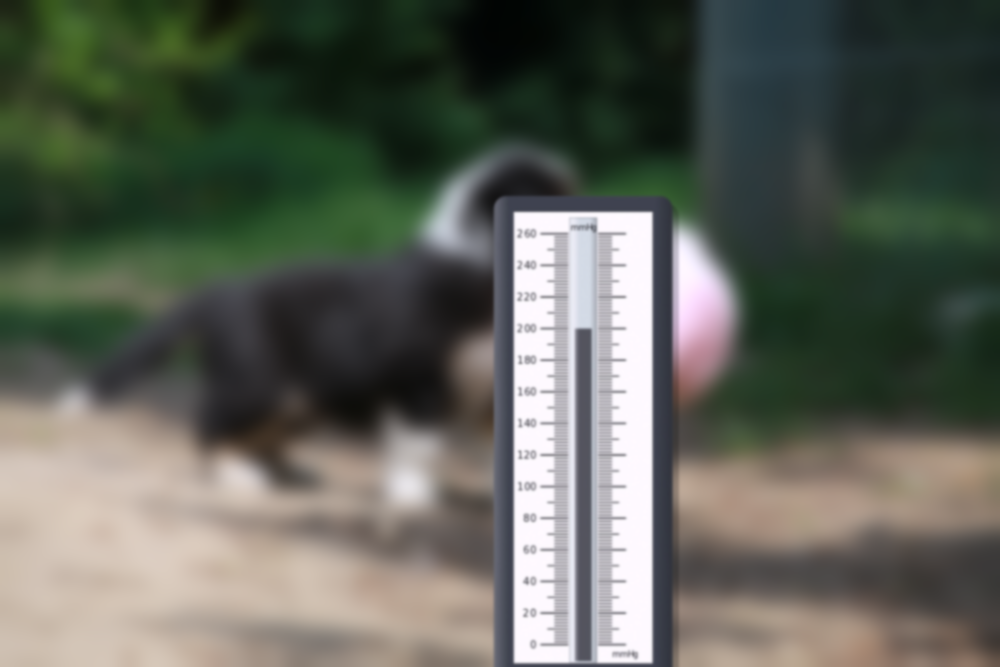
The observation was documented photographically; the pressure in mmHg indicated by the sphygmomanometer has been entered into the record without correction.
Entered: 200 mmHg
